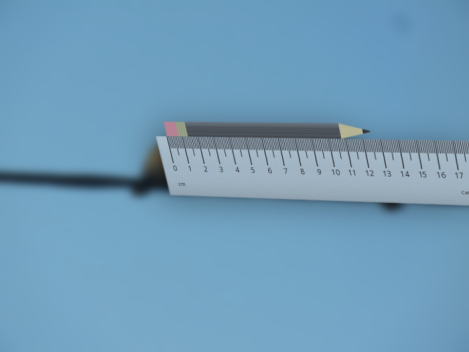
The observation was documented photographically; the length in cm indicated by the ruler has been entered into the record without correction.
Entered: 12.5 cm
